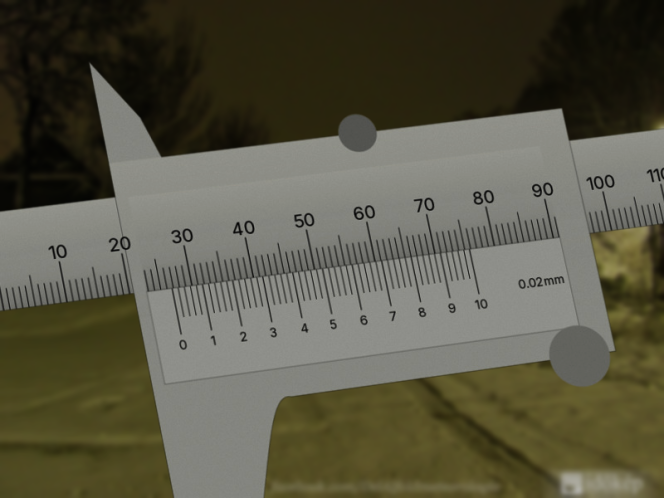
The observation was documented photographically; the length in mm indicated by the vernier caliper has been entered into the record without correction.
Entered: 26.8 mm
